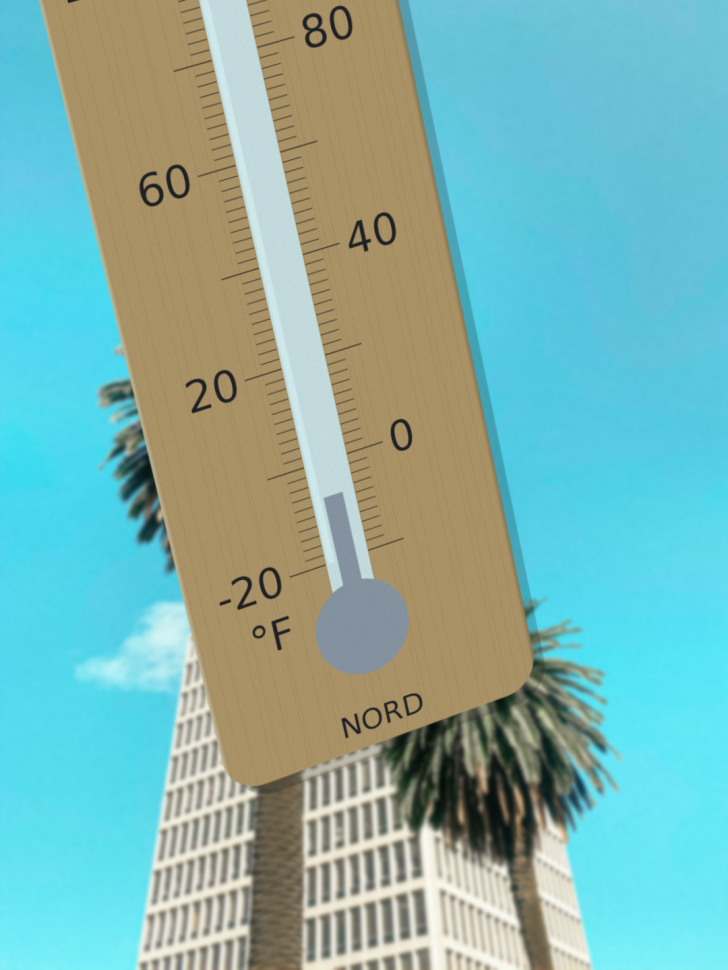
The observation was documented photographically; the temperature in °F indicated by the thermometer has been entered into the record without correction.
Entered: -7 °F
